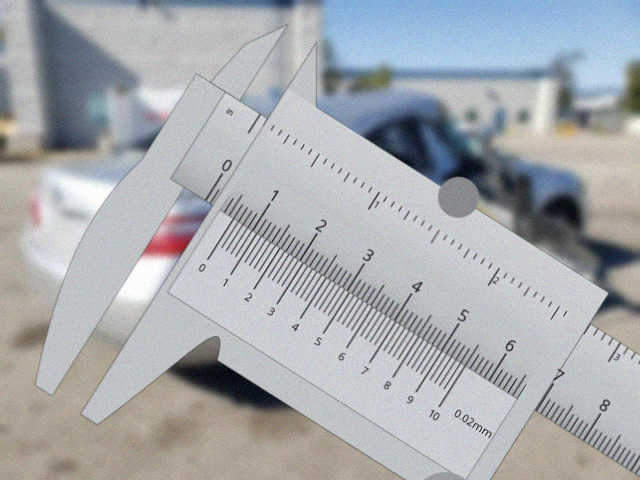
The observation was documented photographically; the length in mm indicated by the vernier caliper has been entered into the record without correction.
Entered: 6.0 mm
